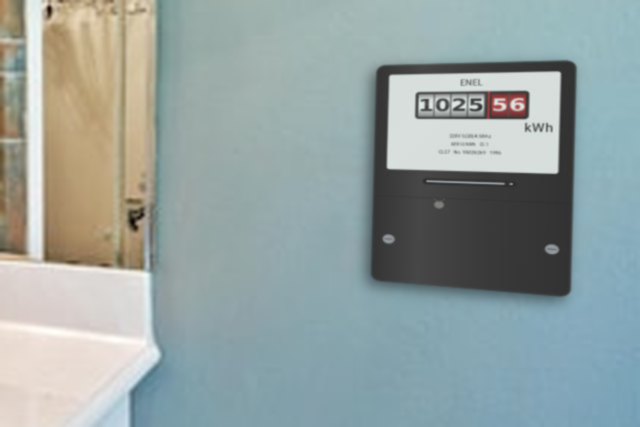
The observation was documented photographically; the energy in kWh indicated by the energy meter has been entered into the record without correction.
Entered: 1025.56 kWh
